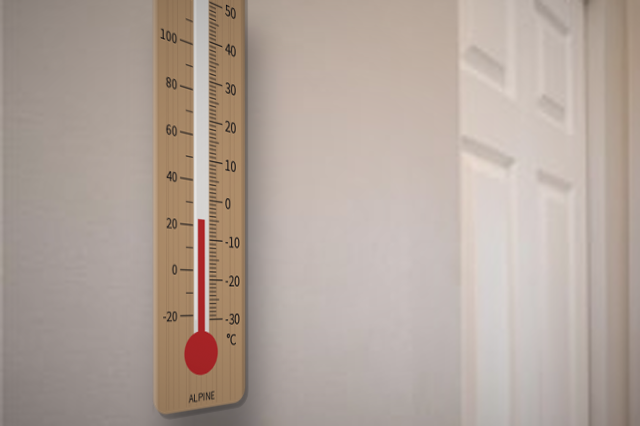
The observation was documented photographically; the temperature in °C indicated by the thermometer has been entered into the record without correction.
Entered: -5 °C
